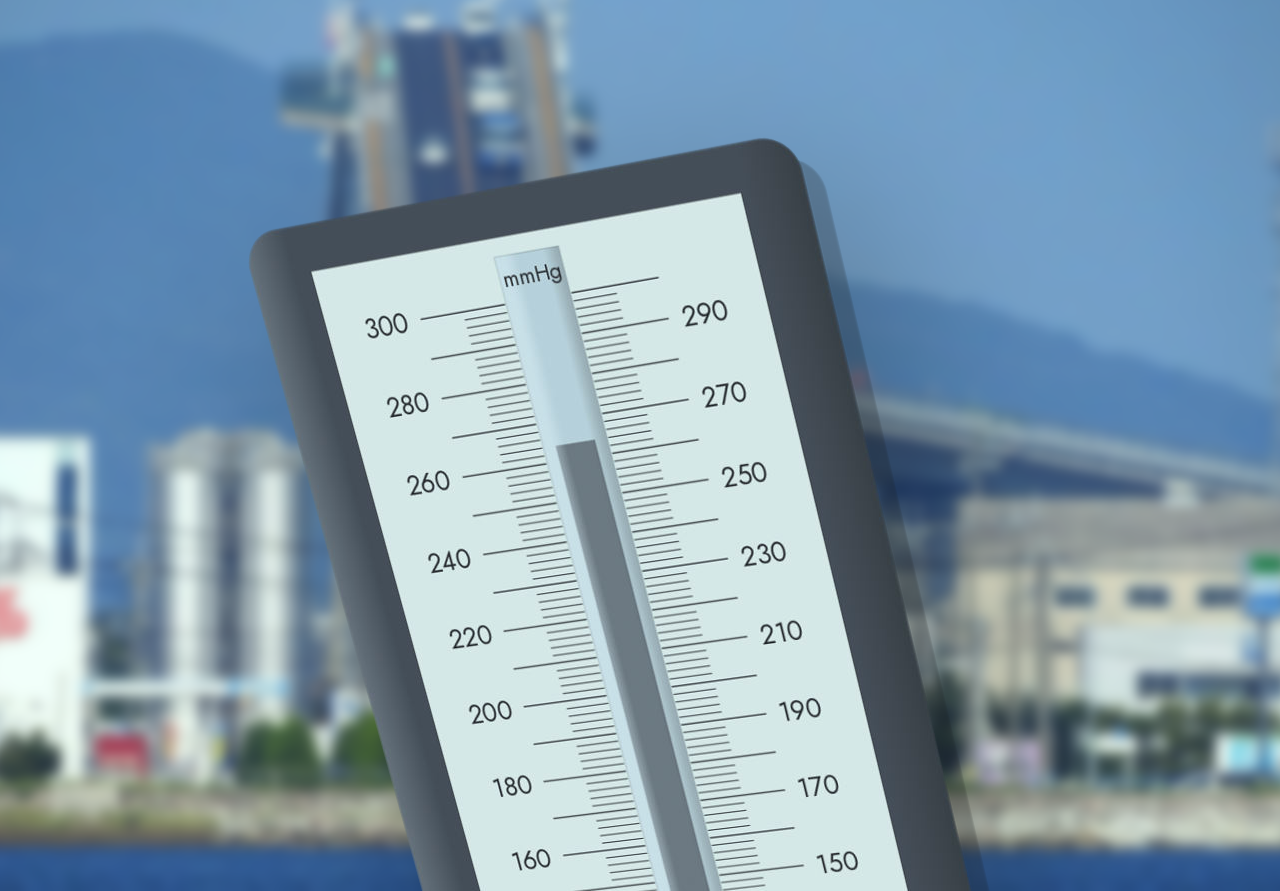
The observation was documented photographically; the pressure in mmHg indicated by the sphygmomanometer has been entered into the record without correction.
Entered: 264 mmHg
